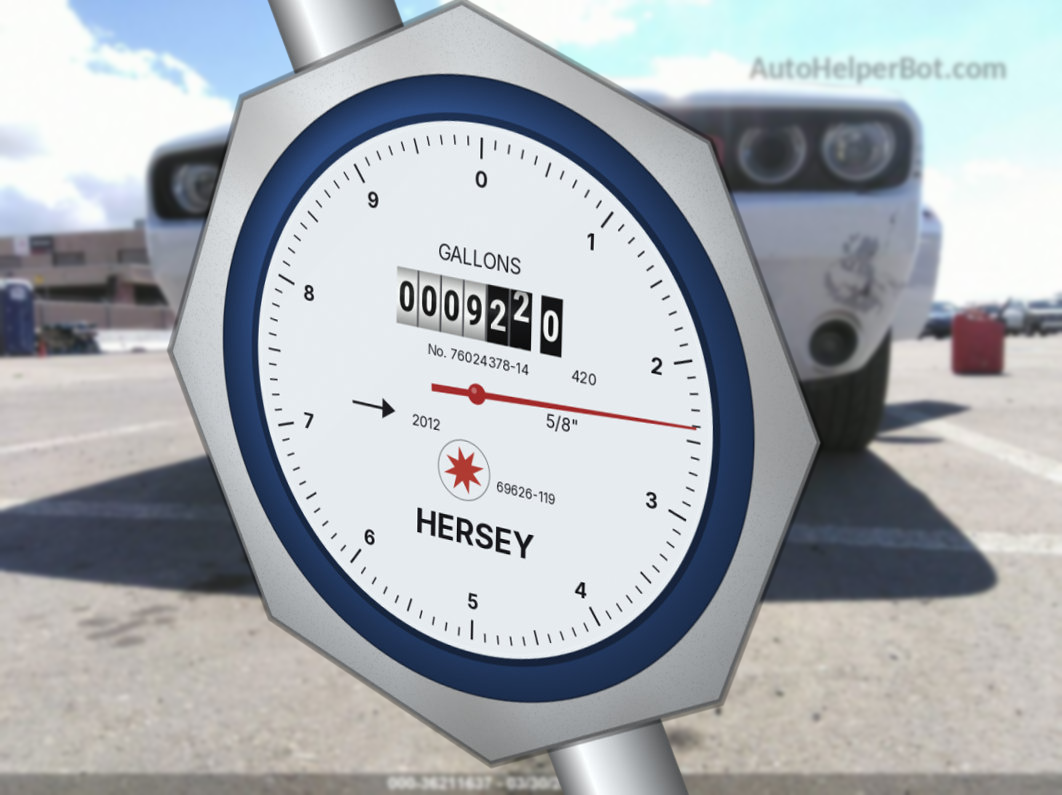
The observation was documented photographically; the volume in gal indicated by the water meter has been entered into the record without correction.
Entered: 9222.4 gal
